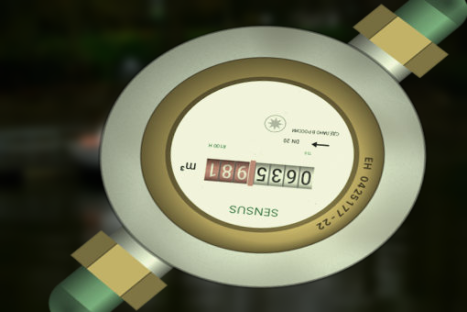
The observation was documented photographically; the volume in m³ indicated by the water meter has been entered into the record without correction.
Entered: 635.981 m³
